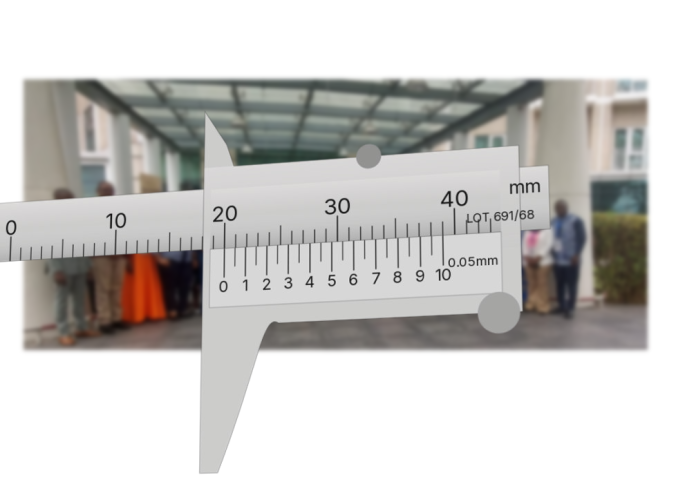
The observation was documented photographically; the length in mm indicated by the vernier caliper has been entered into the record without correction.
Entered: 20.0 mm
